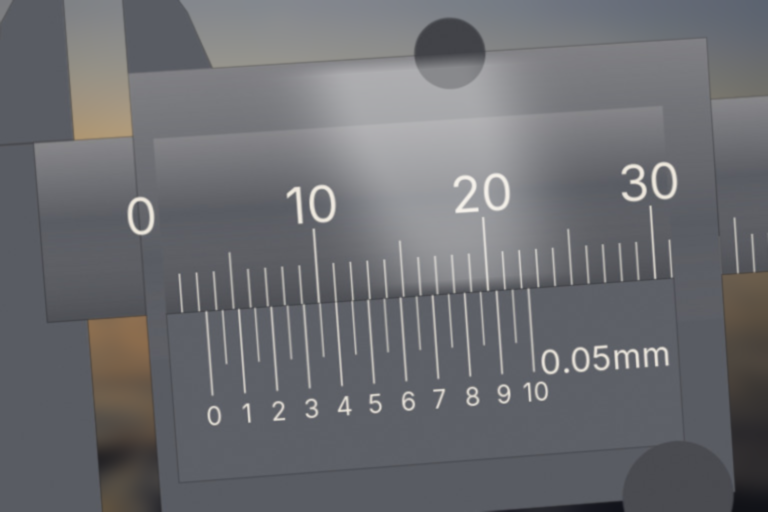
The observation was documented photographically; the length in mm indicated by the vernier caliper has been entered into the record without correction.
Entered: 3.4 mm
